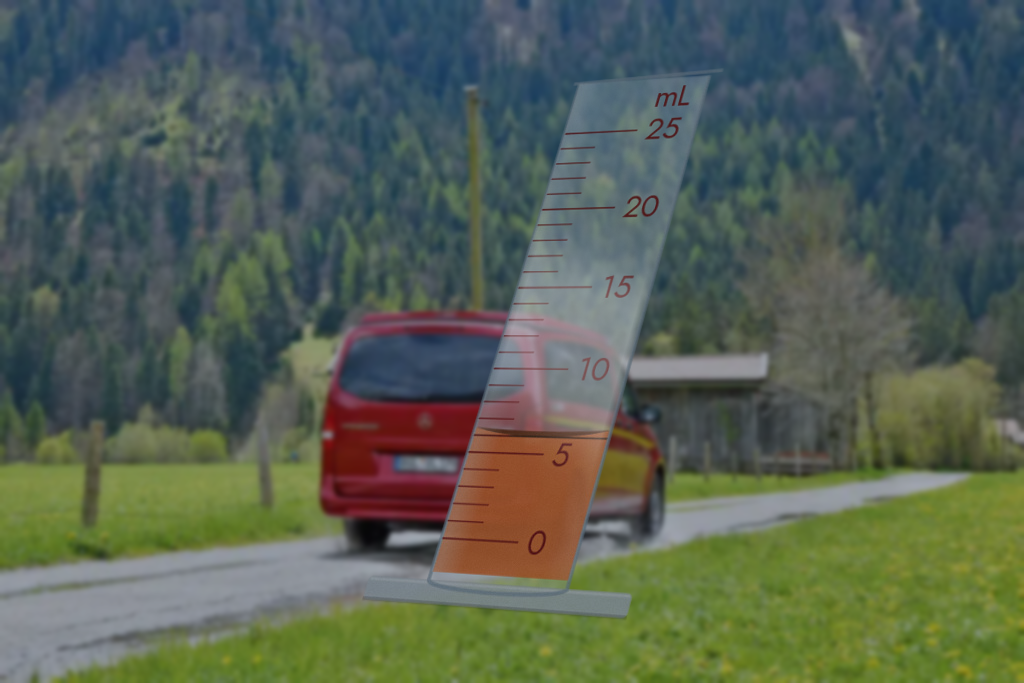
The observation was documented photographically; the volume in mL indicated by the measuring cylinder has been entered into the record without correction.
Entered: 6 mL
